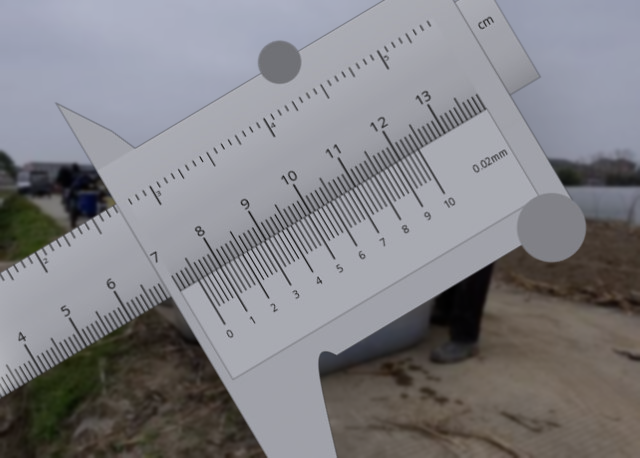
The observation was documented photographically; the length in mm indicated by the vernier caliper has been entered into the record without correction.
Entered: 75.0 mm
